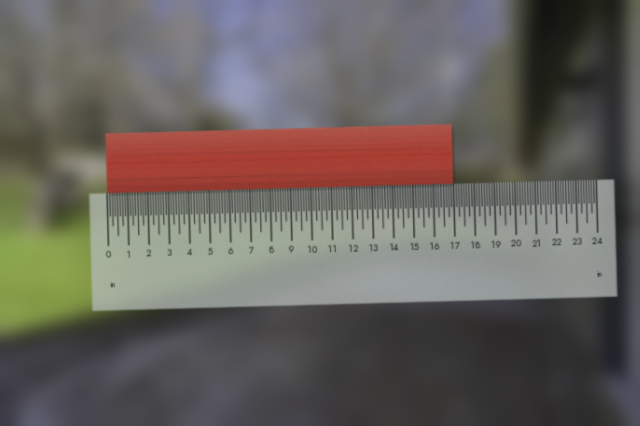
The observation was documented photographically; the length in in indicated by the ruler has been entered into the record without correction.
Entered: 17 in
